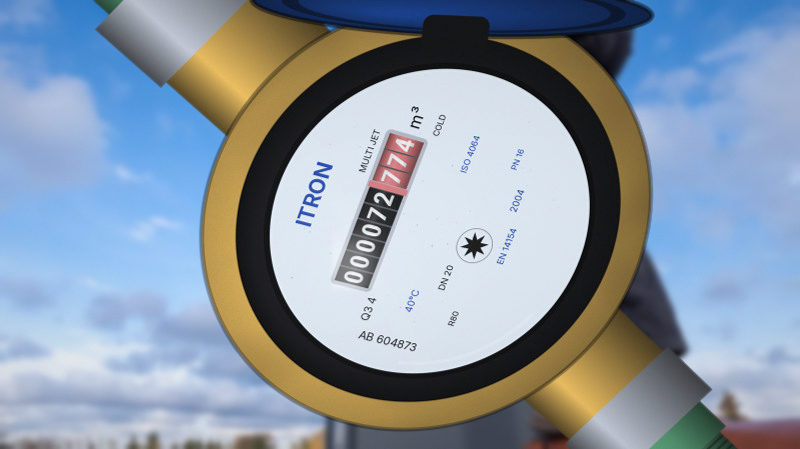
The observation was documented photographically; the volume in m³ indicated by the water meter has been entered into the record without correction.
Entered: 72.774 m³
